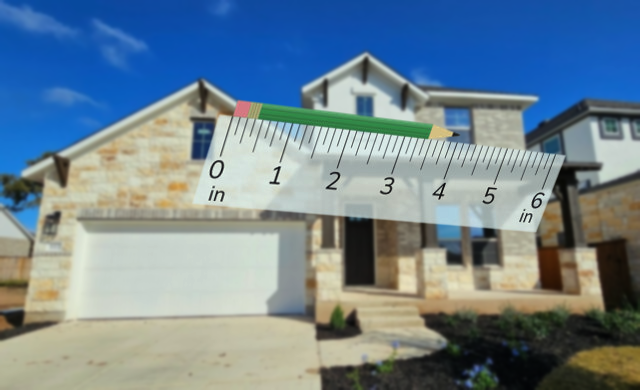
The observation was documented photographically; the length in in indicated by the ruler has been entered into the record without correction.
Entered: 4 in
